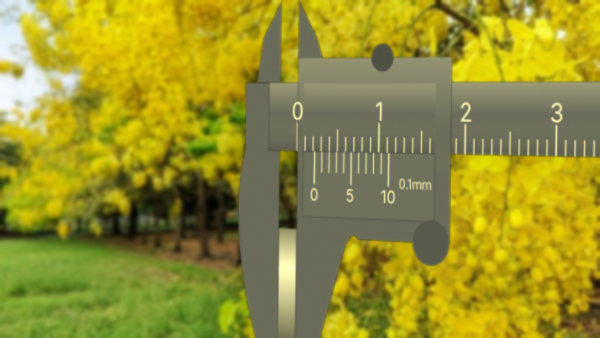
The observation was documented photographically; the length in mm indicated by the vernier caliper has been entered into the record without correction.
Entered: 2.2 mm
